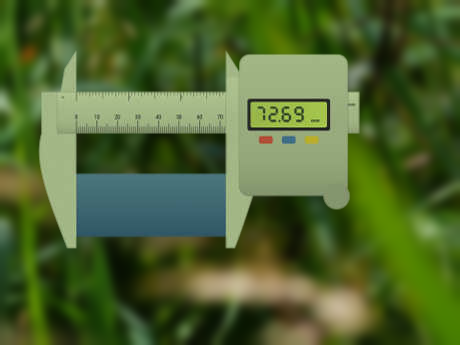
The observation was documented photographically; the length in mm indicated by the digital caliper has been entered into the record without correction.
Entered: 72.69 mm
